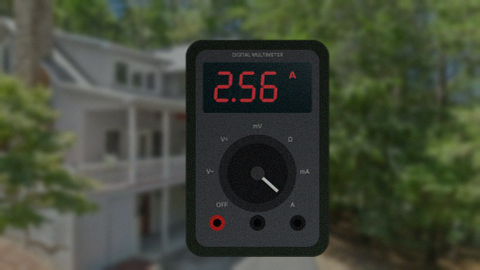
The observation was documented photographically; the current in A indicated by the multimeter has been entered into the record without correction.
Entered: 2.56 A
